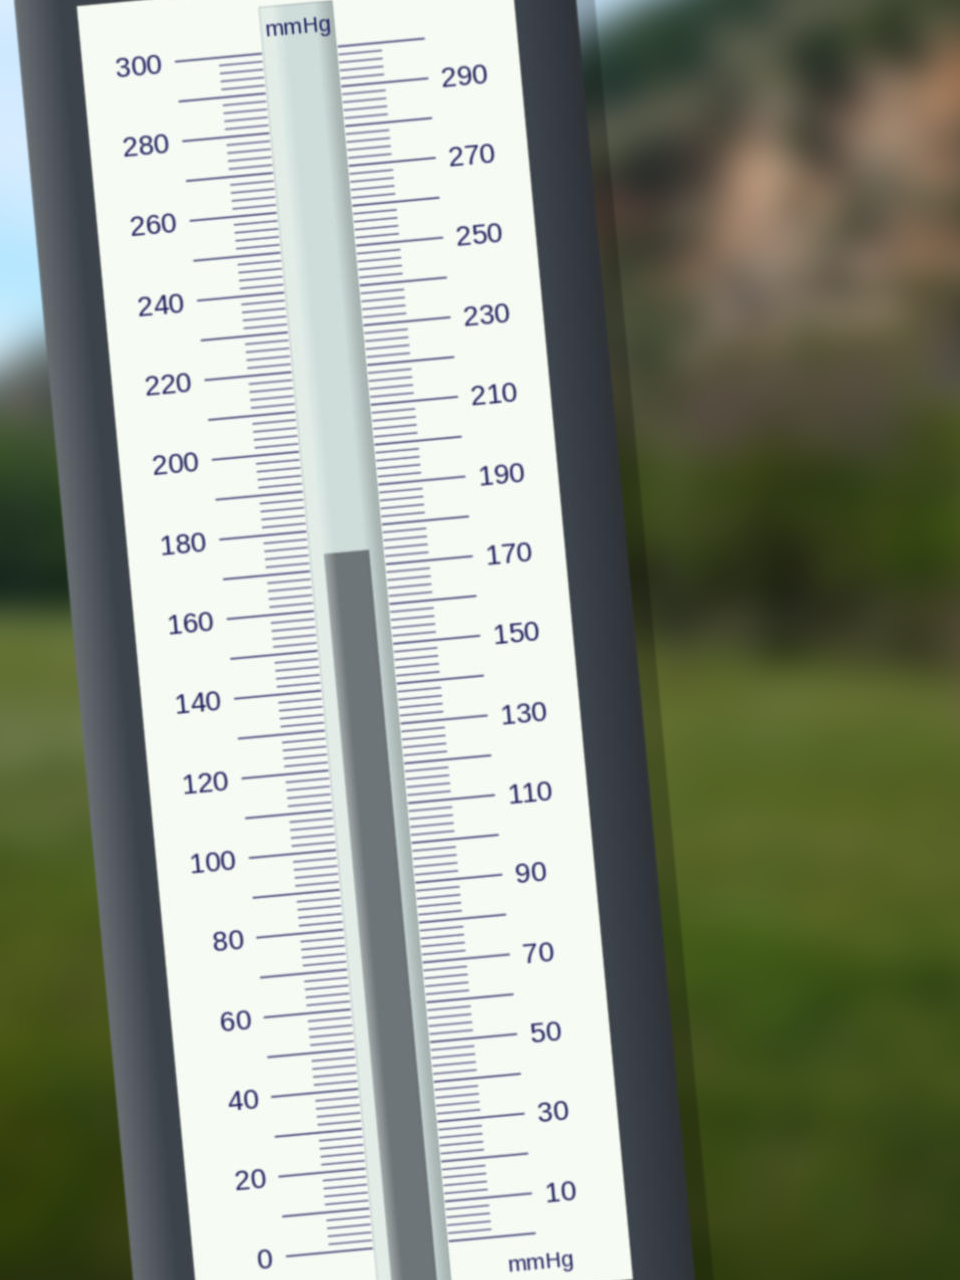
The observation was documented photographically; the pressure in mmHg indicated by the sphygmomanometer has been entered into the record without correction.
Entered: 174 mmHg
